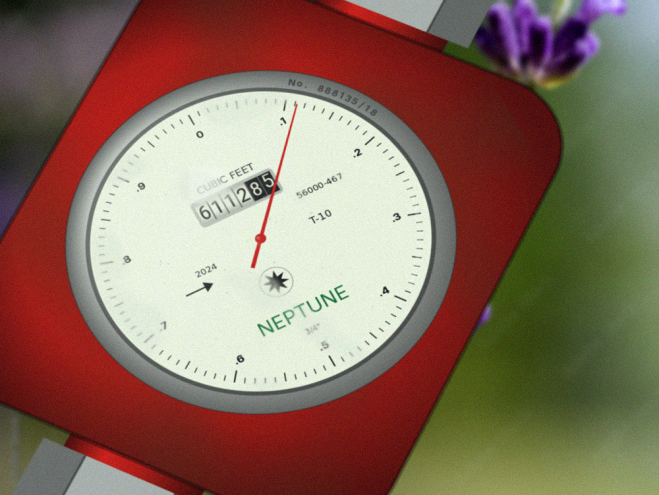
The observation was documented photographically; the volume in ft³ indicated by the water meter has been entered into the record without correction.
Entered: 611285.11 ft³
